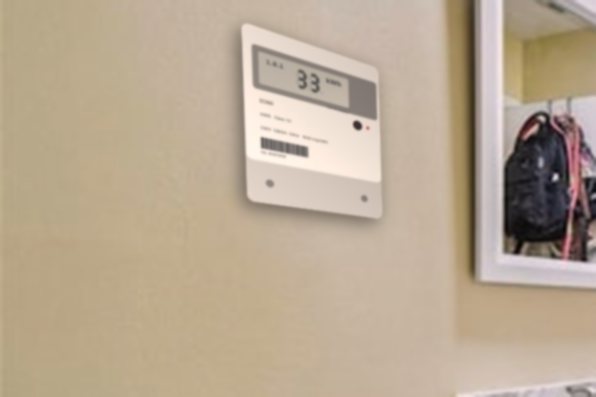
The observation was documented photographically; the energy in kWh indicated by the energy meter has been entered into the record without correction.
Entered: 33 kWh
